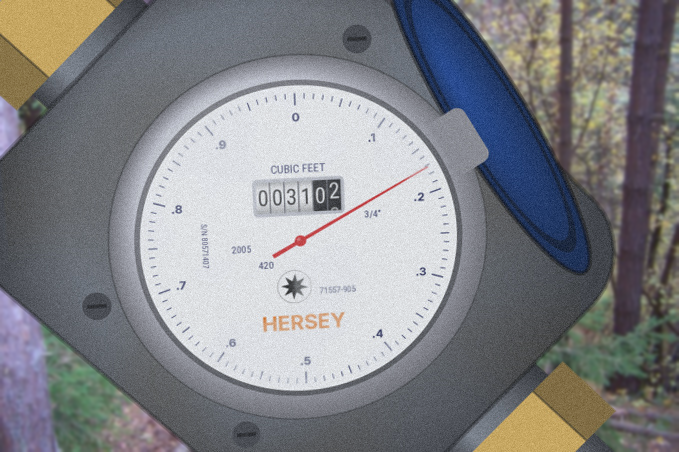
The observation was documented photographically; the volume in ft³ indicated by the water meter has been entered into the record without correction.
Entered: 3102.17 ft³
